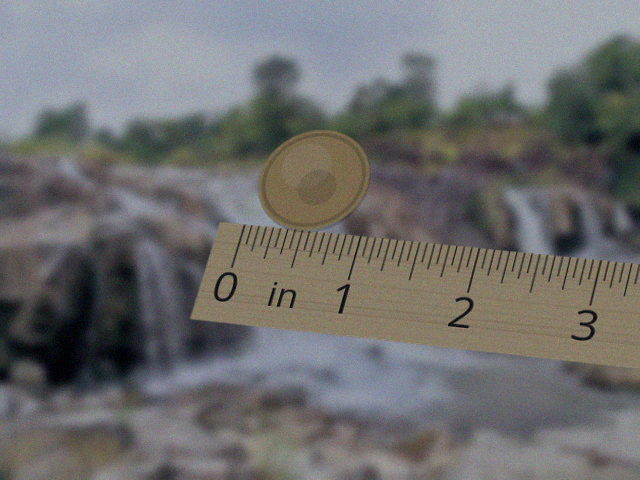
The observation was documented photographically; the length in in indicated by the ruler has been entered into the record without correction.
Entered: 0.9375 in
